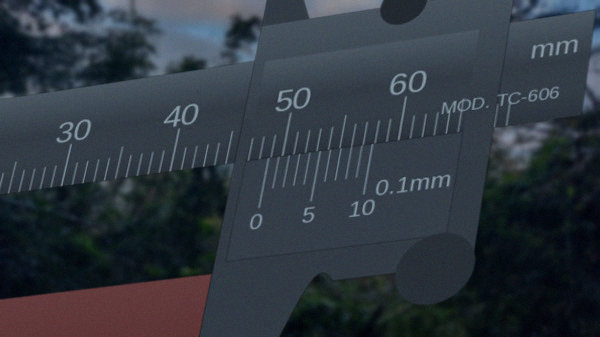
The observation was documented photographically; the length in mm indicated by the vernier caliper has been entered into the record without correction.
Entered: 48.8 mm
